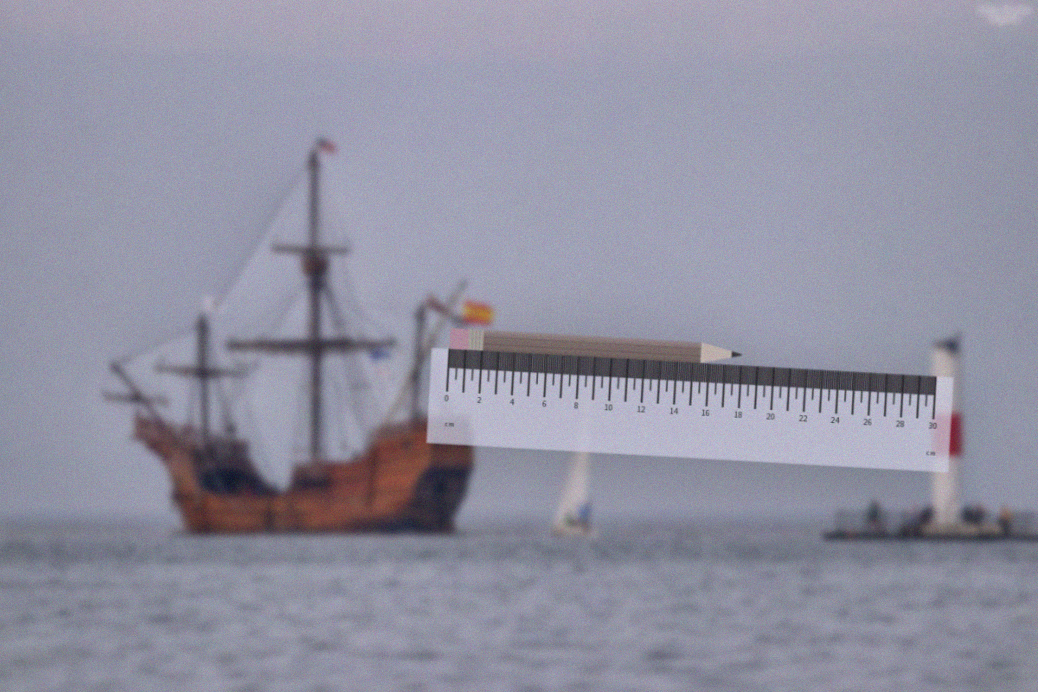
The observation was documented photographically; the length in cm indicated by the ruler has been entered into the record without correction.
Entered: 18 cm
